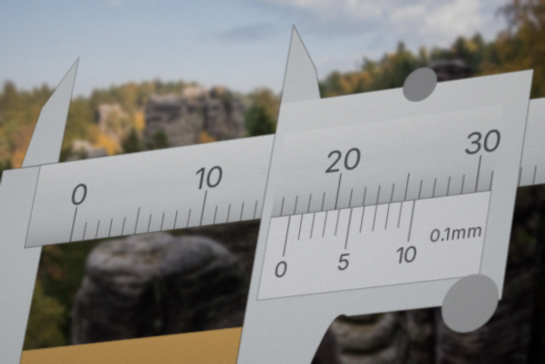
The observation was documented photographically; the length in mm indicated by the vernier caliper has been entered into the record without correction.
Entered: 16.7 mm
